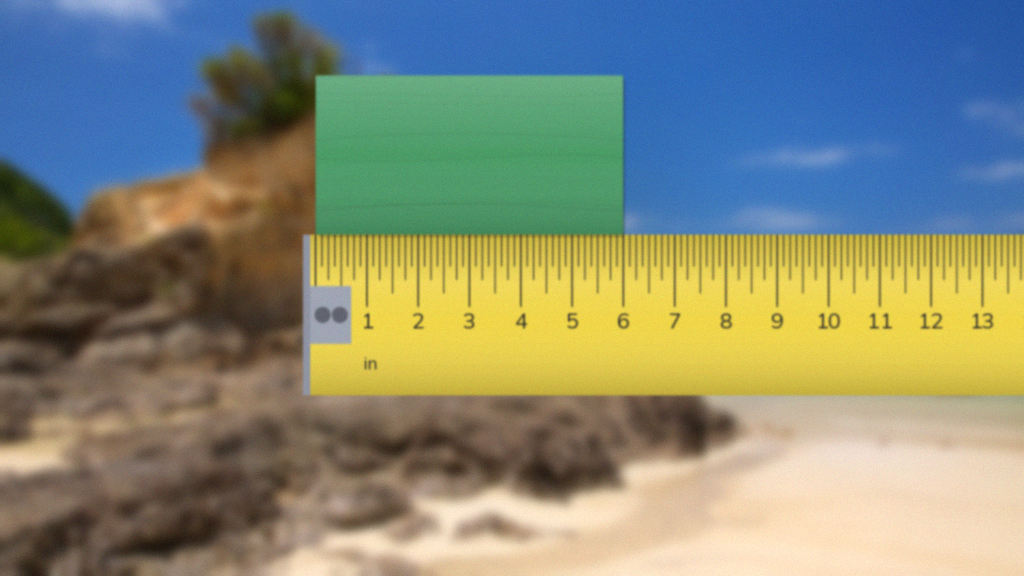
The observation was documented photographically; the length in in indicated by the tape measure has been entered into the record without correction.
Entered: 6 in
